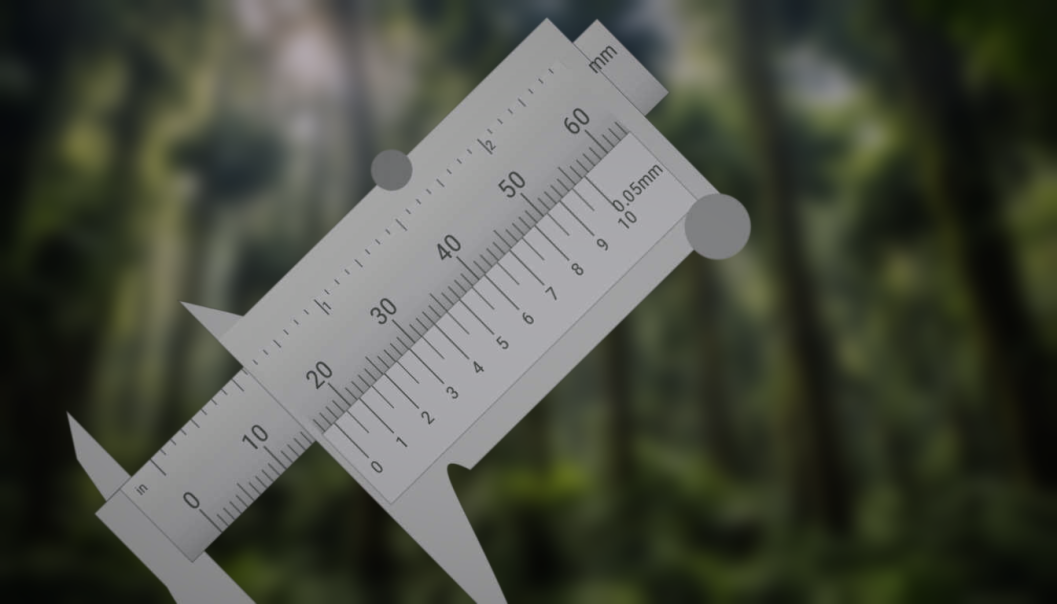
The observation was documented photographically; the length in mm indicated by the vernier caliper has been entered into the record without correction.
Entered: 17.4 mm
